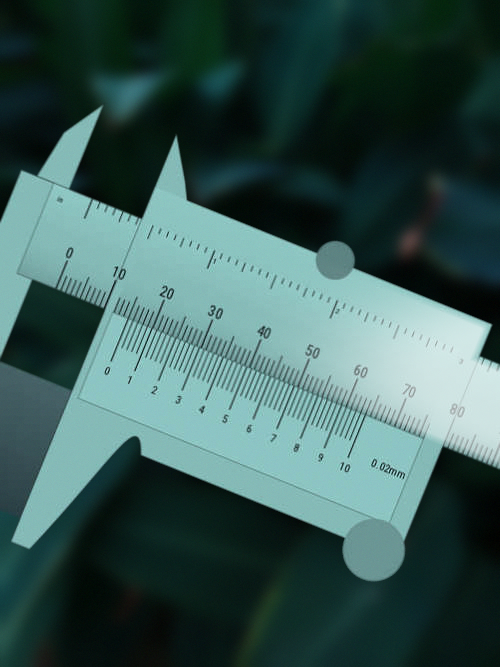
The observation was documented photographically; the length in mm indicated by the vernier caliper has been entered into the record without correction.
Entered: 15.0 mm
